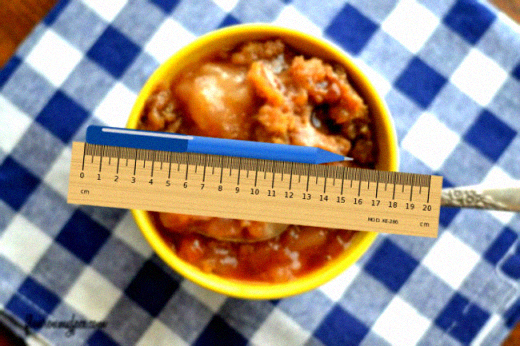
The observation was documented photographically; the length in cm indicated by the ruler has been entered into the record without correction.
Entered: 15.5 cm
